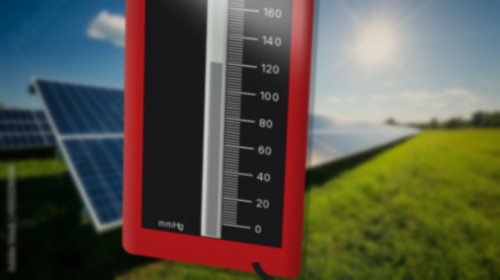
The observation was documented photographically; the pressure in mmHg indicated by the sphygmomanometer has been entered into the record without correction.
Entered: 120 mmHg
